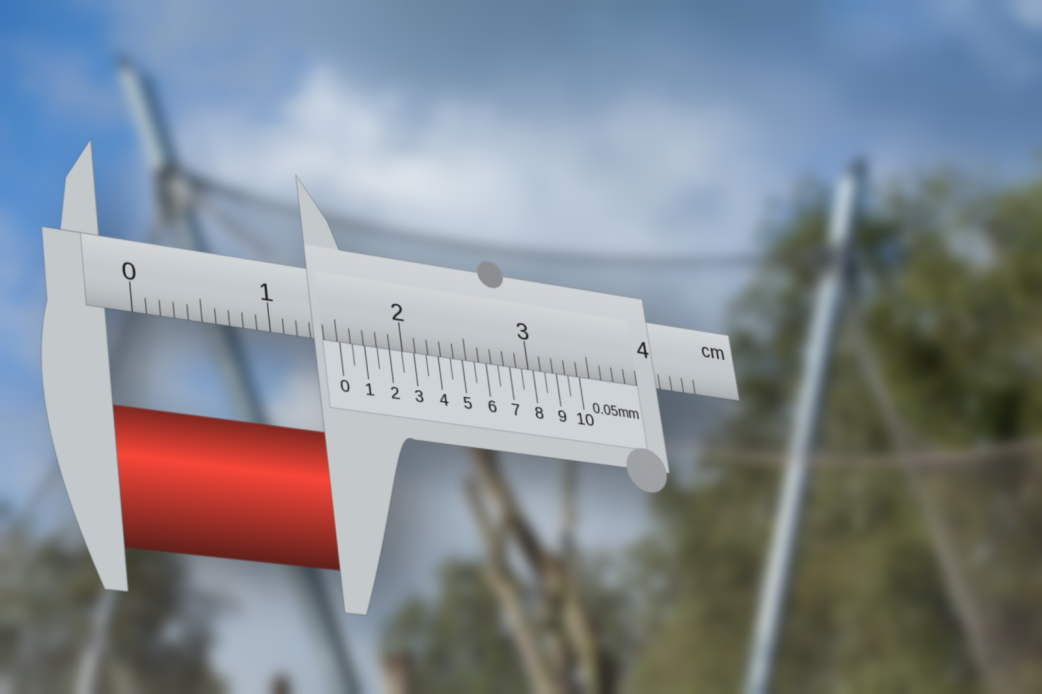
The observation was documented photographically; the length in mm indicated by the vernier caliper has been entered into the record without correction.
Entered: 15.2 mm
